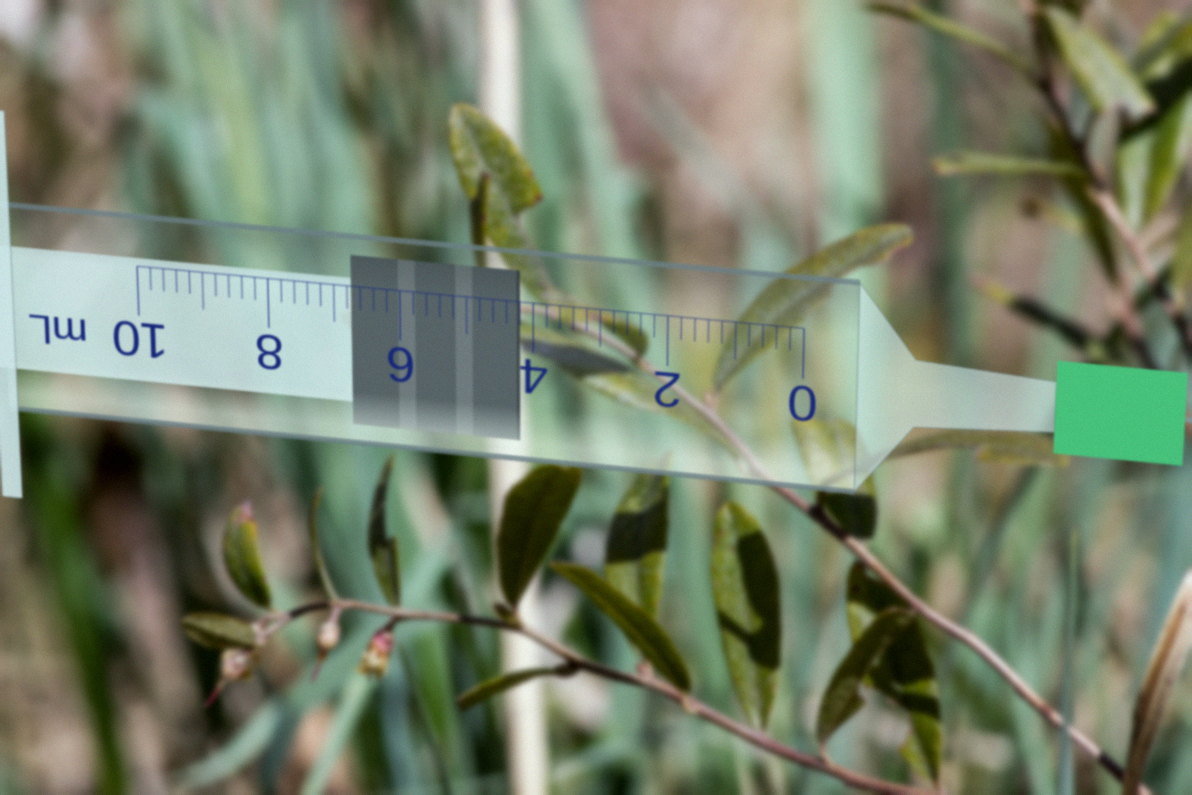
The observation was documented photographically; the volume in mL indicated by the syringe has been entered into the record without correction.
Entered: 4.2 mL
